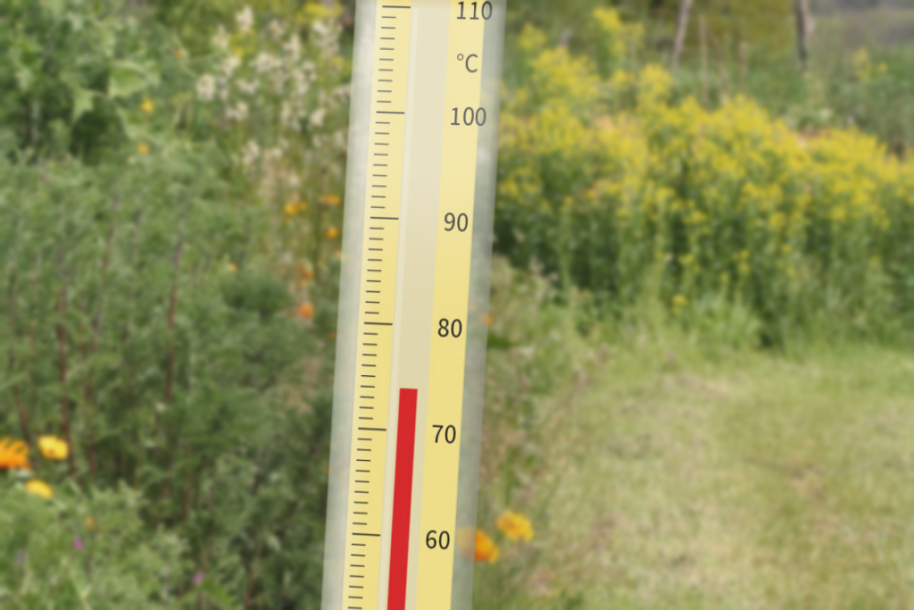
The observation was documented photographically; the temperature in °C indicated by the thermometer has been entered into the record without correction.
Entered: 74 °C
